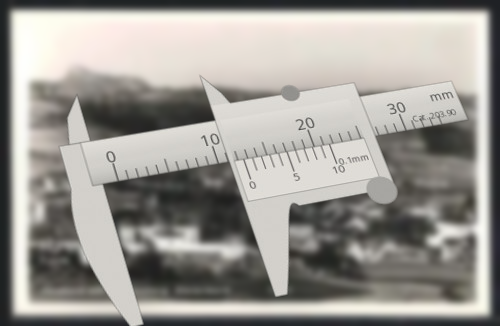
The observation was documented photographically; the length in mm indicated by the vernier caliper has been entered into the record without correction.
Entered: 12.6 mm
